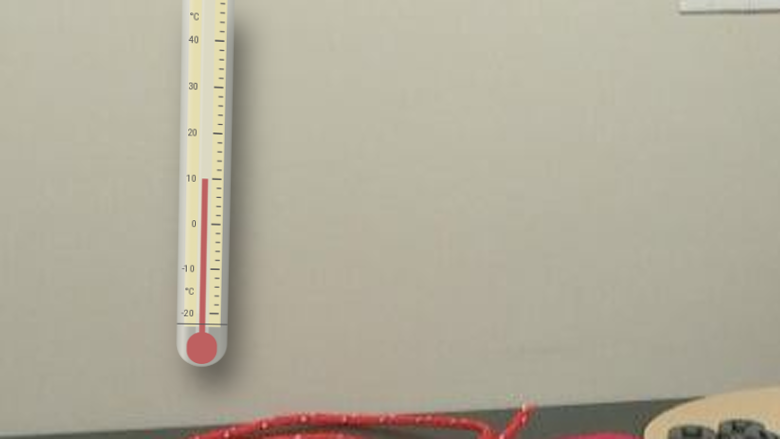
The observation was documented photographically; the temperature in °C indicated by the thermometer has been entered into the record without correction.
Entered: 10 °C
